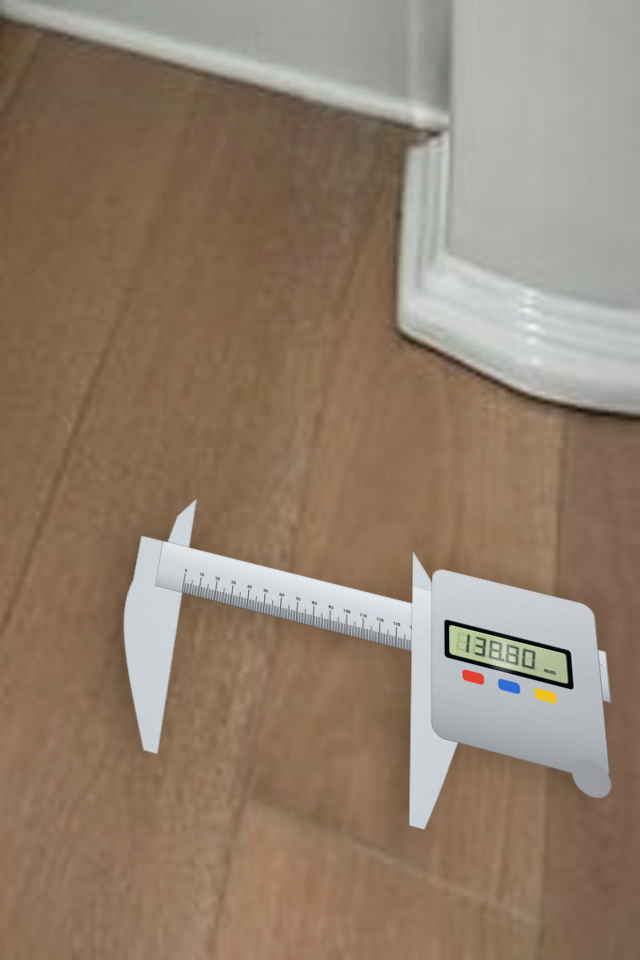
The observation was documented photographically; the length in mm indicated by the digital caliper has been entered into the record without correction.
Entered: 138.80 mm
